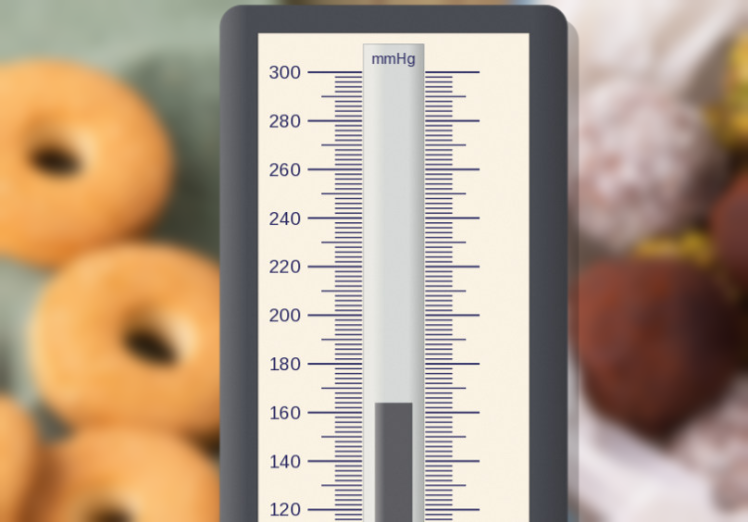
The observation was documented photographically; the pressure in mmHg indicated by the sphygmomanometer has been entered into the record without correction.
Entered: 164 mmHg
